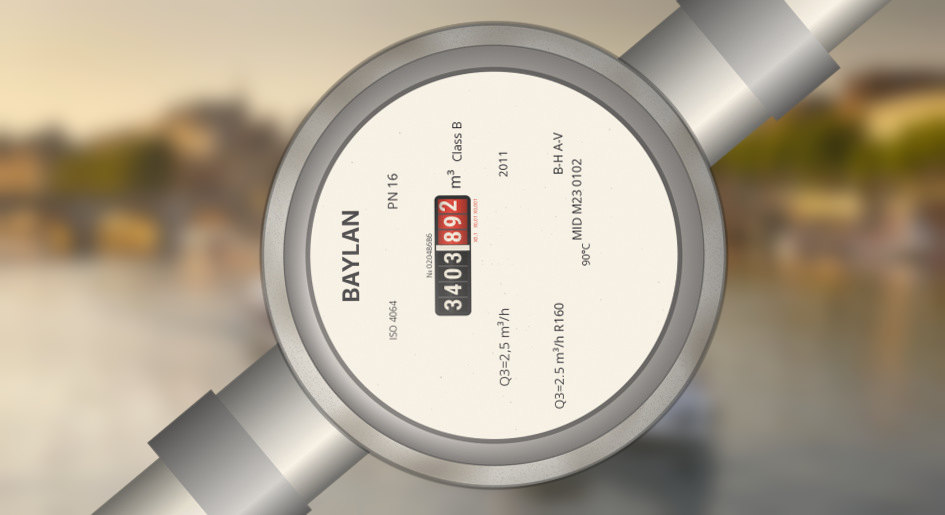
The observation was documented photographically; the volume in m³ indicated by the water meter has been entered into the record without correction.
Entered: 3403.892 m³
